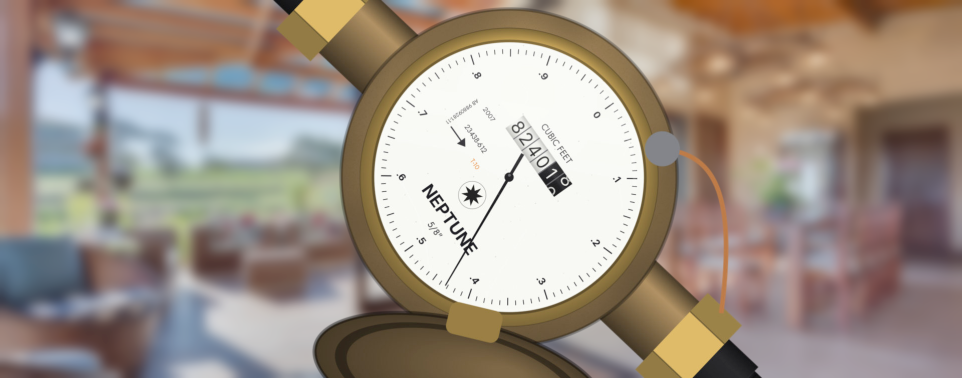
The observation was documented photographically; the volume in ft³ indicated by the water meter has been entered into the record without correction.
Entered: 824018.43 ft³
